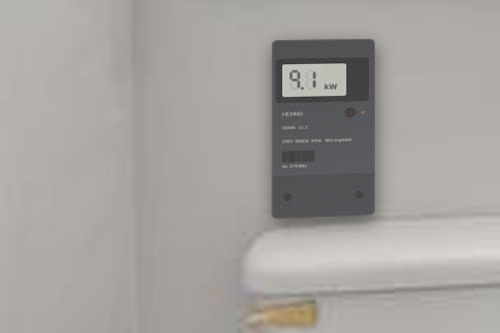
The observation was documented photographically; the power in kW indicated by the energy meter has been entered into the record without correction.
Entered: 9.1 kW
